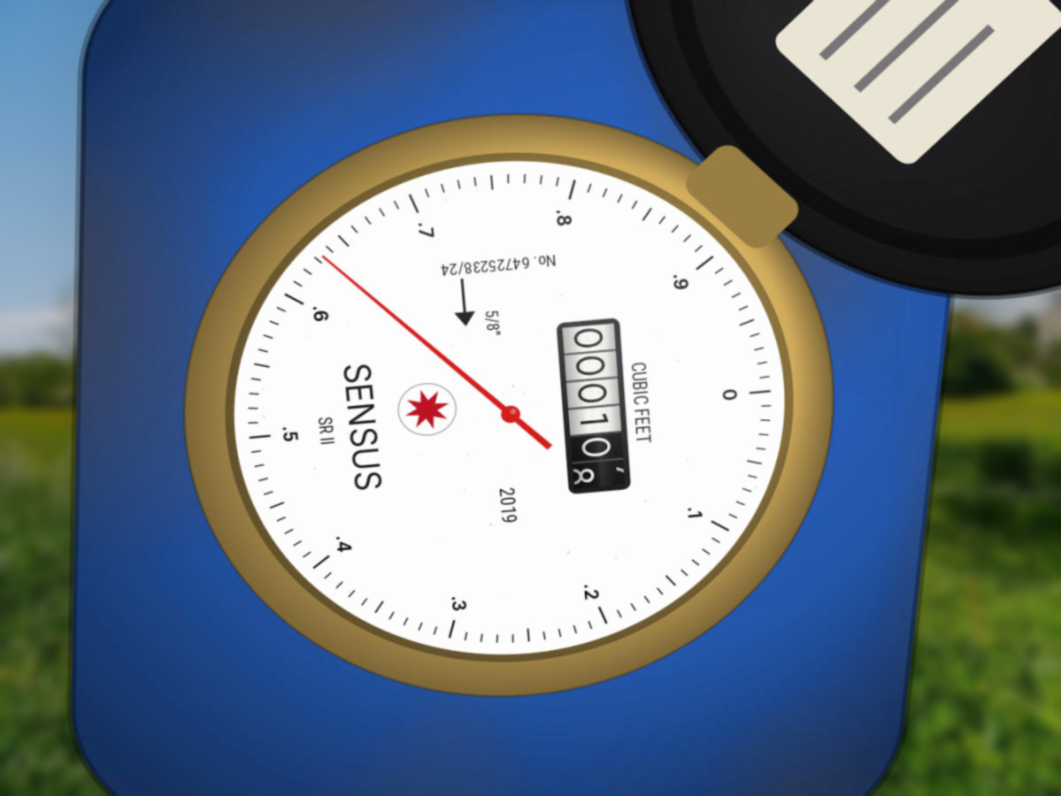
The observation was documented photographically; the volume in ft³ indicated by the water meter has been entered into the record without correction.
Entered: 107.63 ft³
